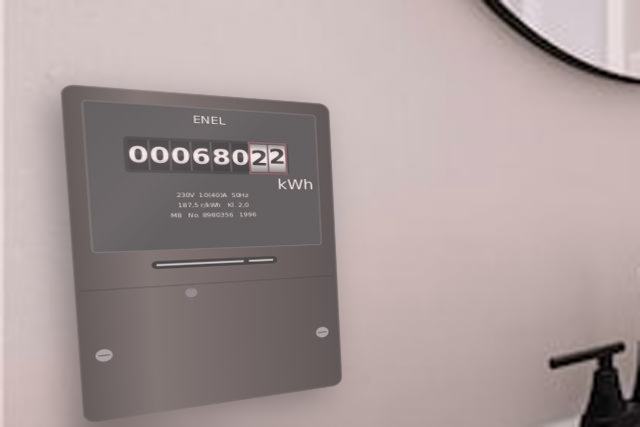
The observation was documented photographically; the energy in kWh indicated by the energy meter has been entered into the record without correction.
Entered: 680.22 kWh
